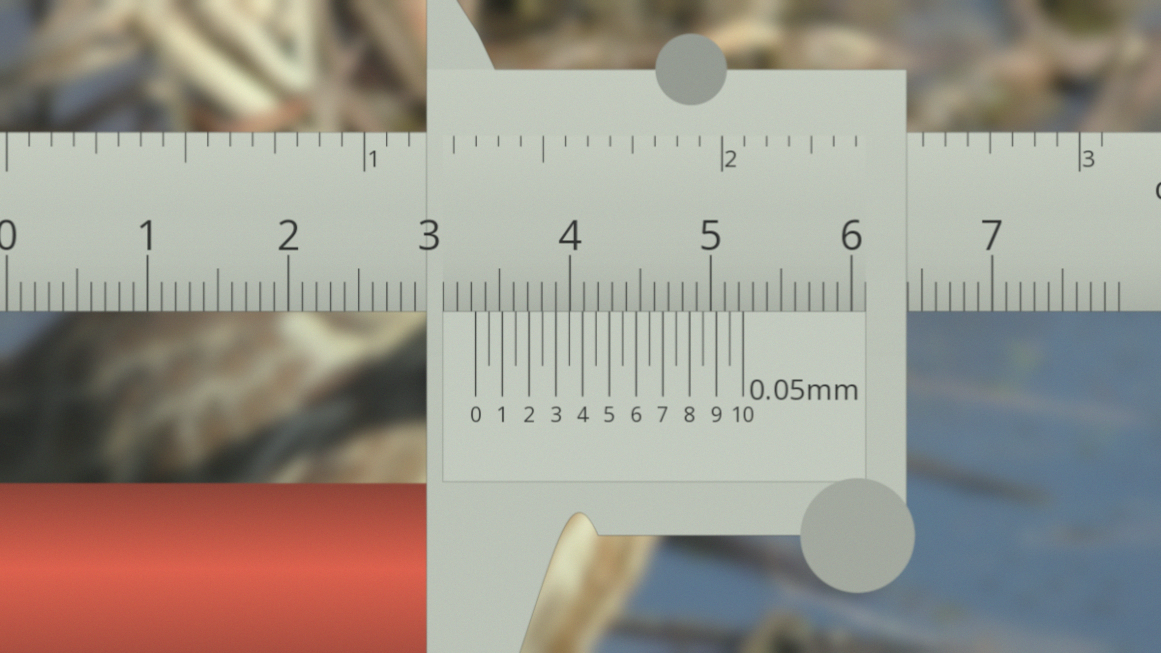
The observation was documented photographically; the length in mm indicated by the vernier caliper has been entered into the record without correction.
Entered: 33.3 mm
